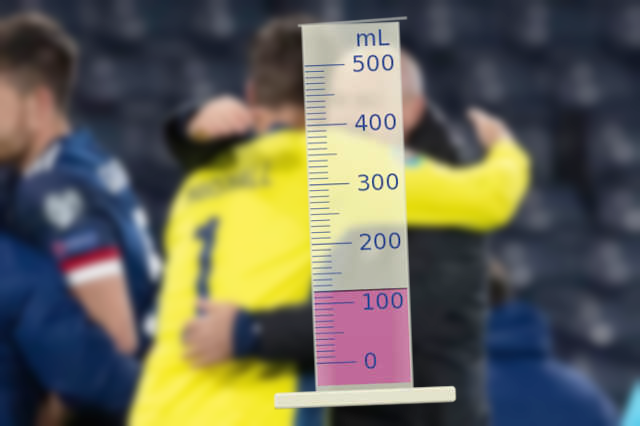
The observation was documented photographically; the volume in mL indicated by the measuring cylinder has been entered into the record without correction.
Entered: 120 mL
